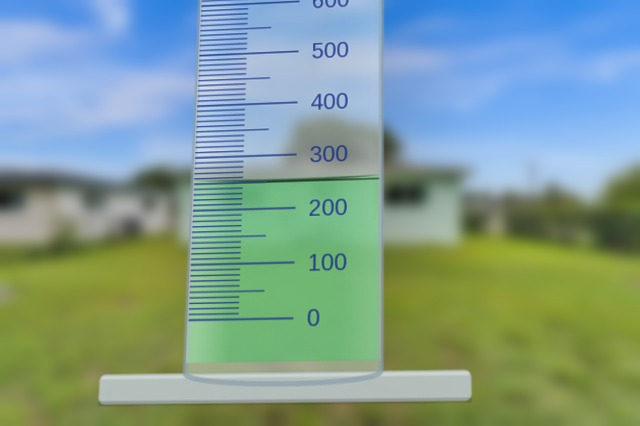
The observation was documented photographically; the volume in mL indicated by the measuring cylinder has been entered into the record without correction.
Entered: 250 mL
